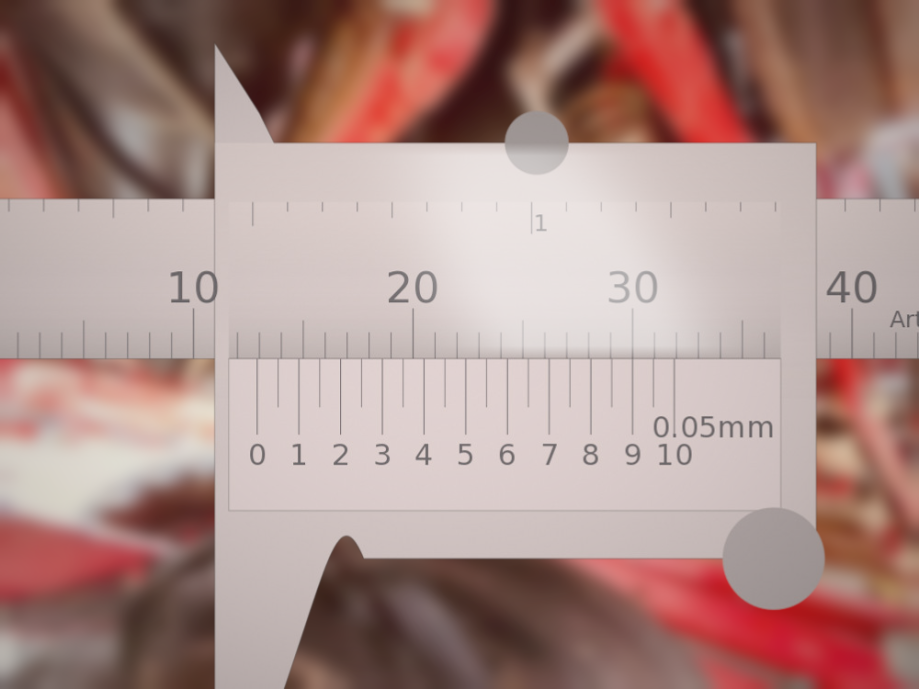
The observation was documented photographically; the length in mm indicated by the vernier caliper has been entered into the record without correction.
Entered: 12.90 mm
